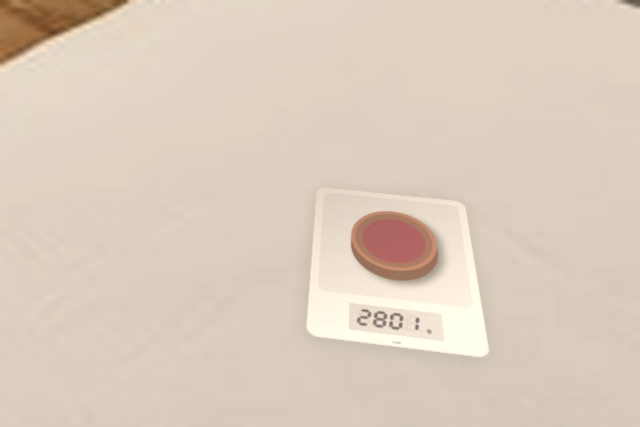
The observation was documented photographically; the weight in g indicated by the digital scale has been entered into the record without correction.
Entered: 2801 g
